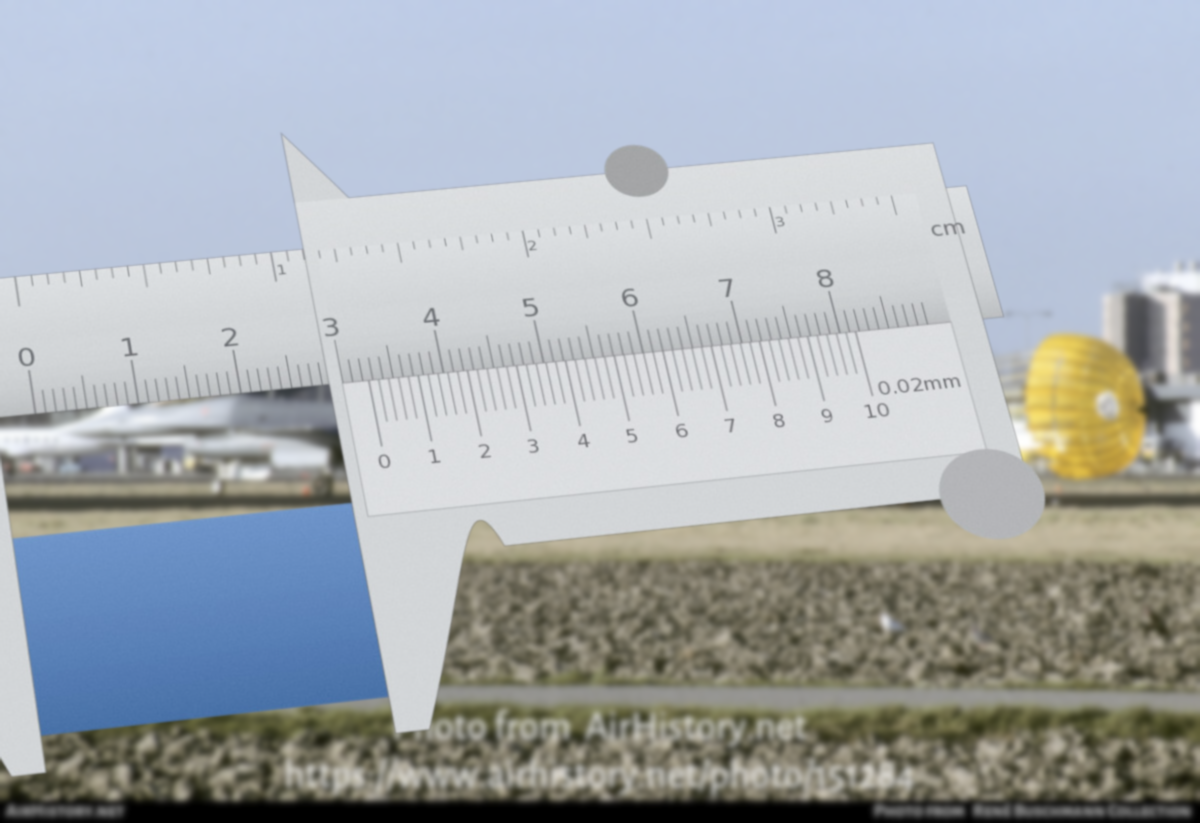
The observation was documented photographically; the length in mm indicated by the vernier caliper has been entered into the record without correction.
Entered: 32.6 mm
